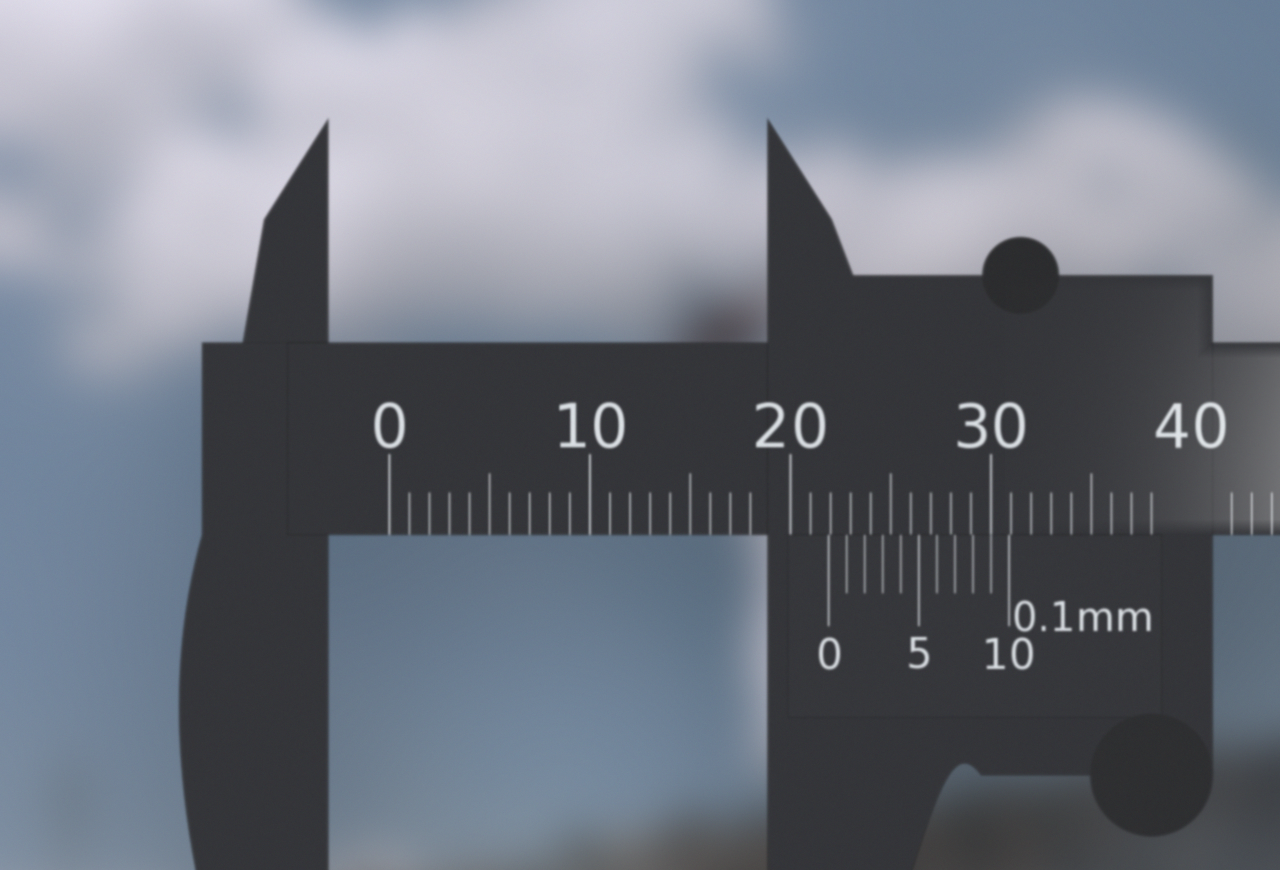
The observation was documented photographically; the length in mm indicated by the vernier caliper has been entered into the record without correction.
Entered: 21.9 mm
